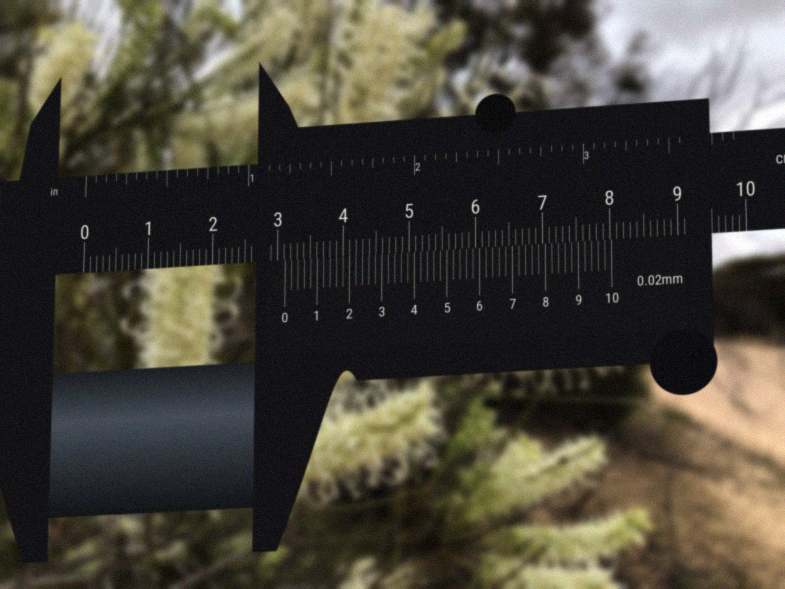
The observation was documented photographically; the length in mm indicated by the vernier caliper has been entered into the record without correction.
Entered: 31.2 mm
